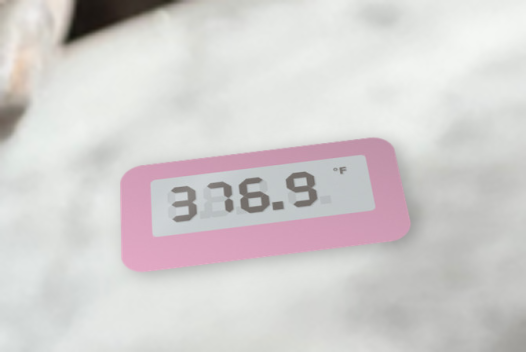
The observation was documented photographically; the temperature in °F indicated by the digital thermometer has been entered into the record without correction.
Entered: 376.9 °F
